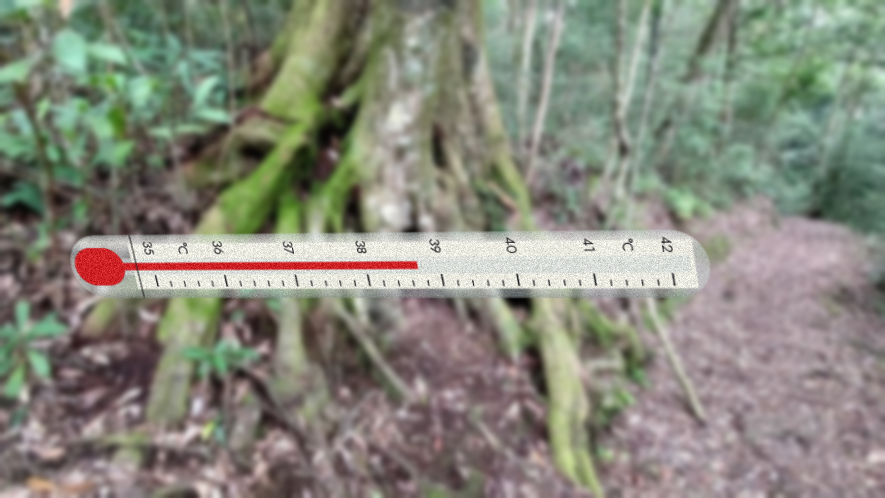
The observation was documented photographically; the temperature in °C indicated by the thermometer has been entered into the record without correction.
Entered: 38.7 °C
